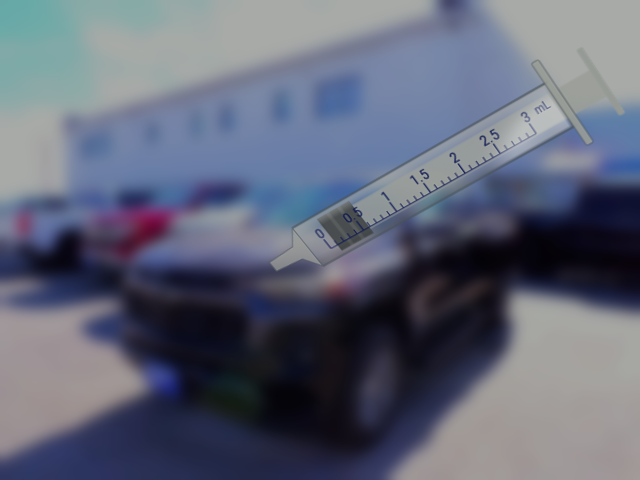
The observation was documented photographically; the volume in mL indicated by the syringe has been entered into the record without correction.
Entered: 0.1 mL
